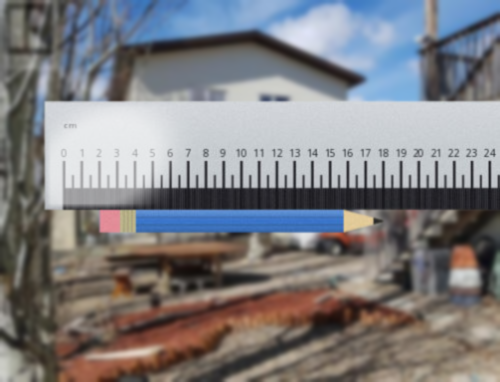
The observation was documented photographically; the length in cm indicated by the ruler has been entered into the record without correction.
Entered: 16 cm
